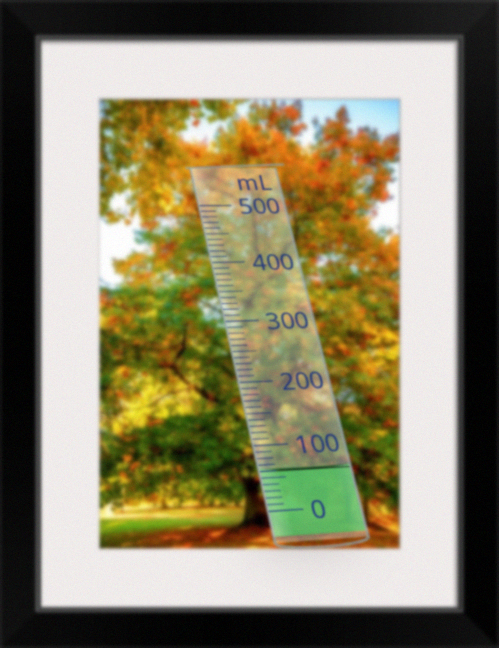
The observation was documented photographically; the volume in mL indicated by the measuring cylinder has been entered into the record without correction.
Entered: 60 mL
